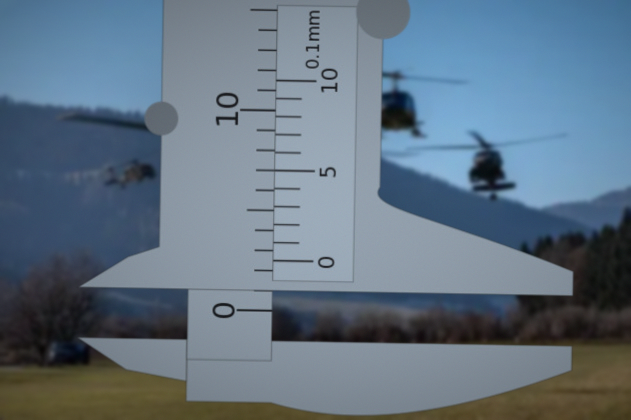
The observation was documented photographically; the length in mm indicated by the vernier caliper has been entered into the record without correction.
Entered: 2.5 mm
